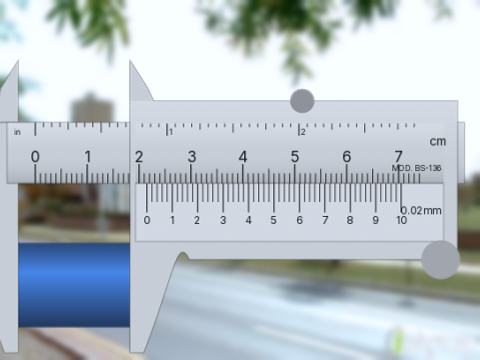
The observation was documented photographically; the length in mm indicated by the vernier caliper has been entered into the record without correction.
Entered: 21.5 mm
